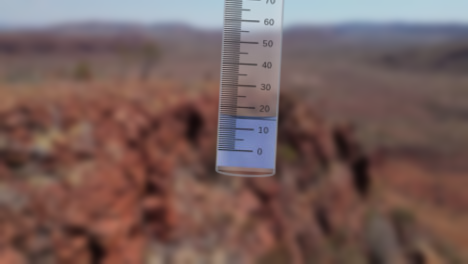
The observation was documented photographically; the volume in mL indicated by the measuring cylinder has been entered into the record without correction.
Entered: 15 mL
